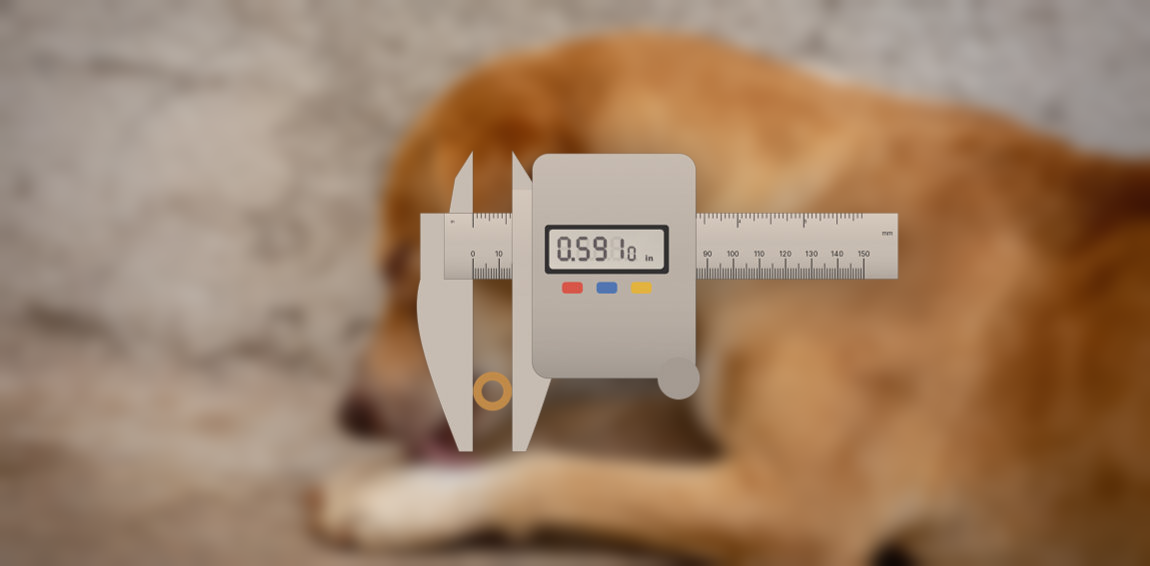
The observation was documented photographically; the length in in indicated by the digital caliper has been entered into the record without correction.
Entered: 0.5910 in
